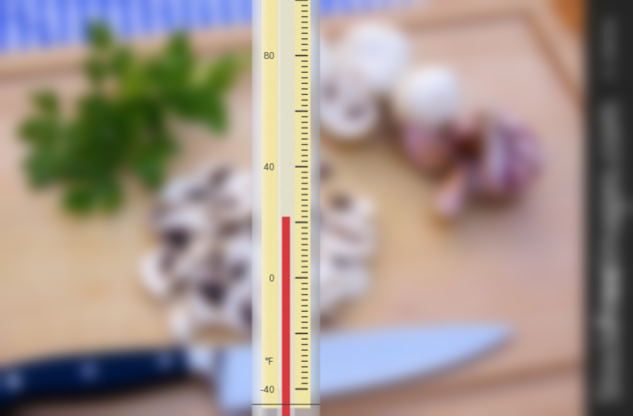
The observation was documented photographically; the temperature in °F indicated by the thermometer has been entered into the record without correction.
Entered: 22 °F
